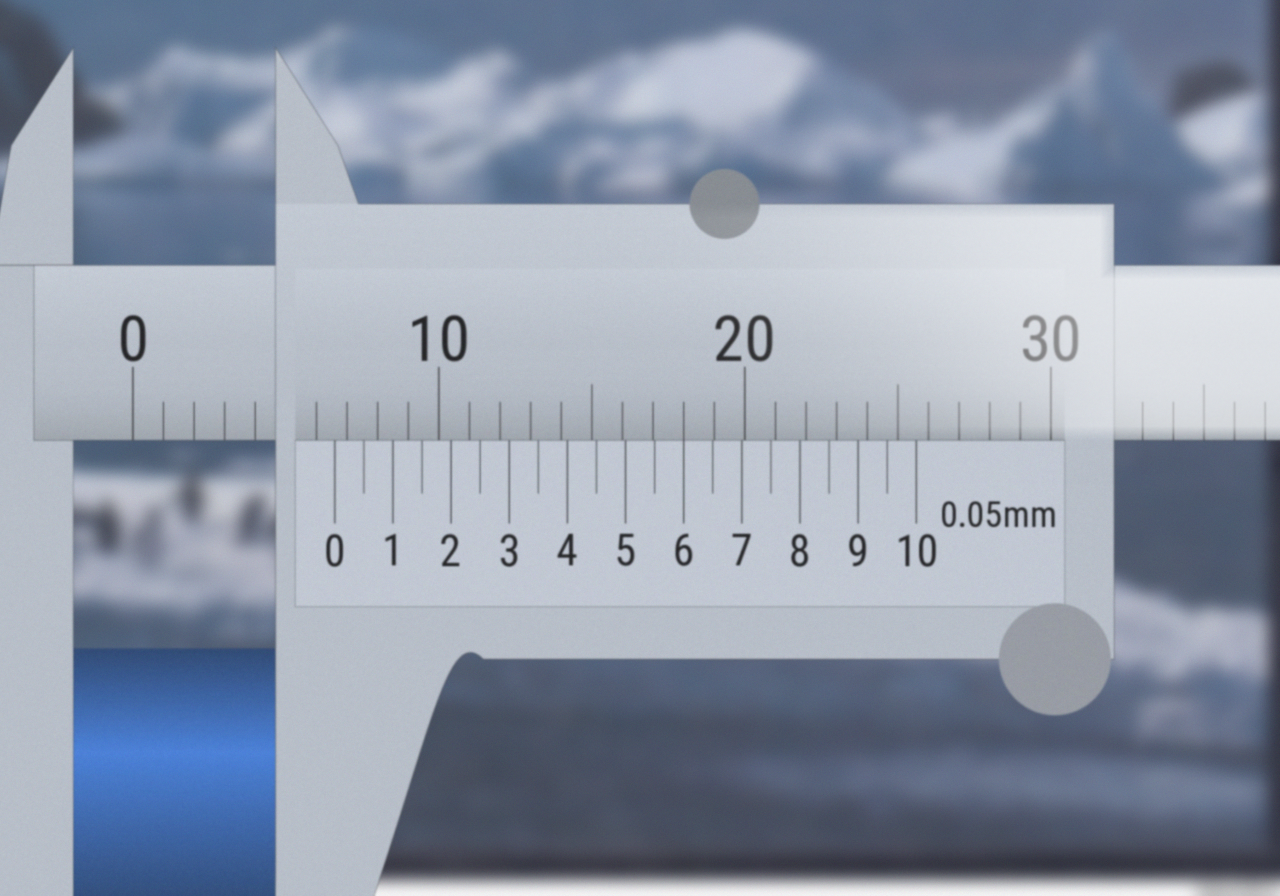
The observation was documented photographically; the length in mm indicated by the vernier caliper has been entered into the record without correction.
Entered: 6.60 mm
